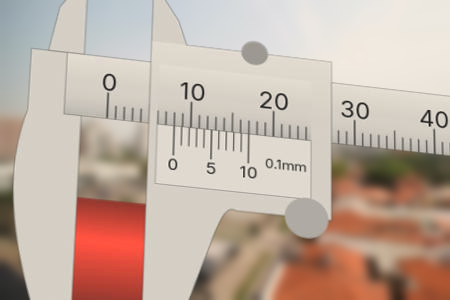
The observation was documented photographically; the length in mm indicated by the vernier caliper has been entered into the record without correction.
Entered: 8.0 mm
